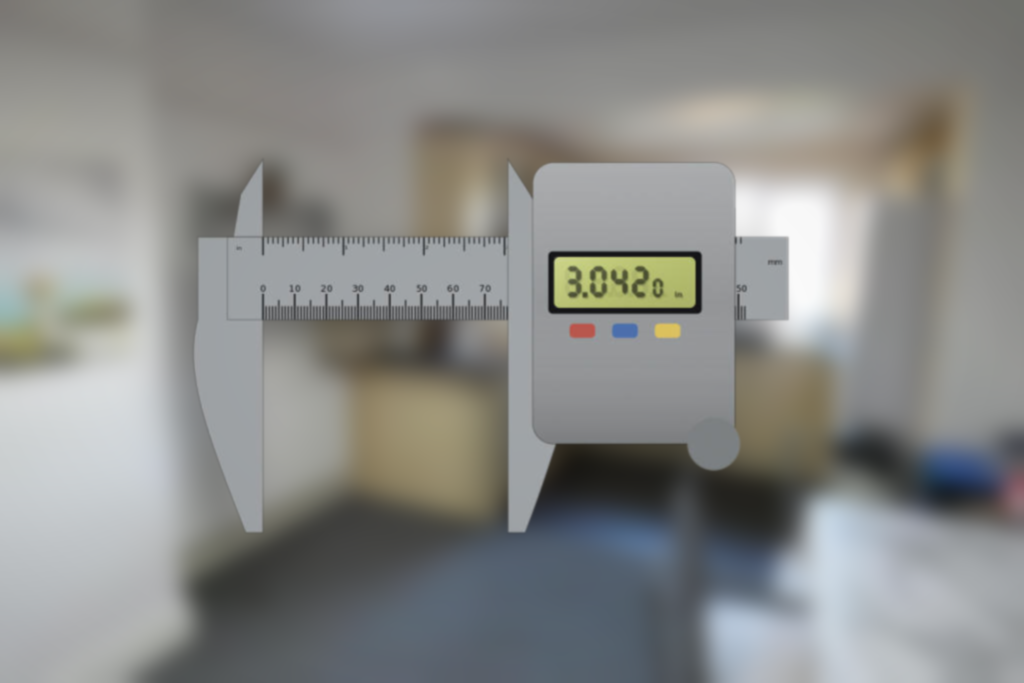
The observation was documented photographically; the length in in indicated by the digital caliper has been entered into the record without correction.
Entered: 3.0420 in
